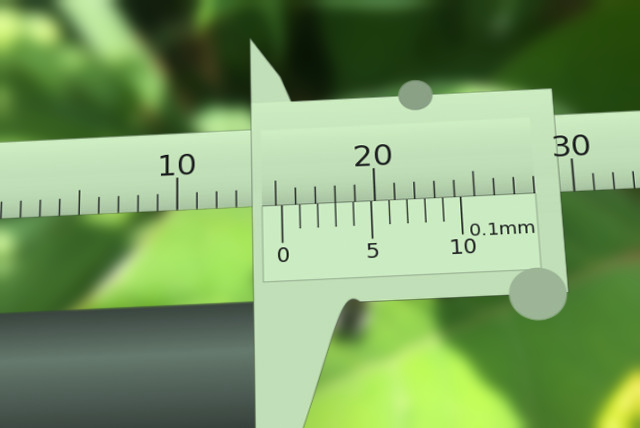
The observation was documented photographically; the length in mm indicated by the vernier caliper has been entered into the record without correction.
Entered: 15.3 mm
